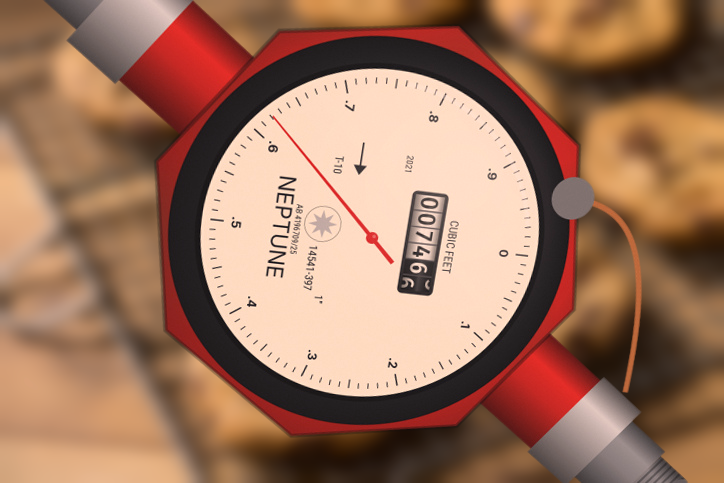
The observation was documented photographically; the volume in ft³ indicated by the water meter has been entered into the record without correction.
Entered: 7465.62 ft³
